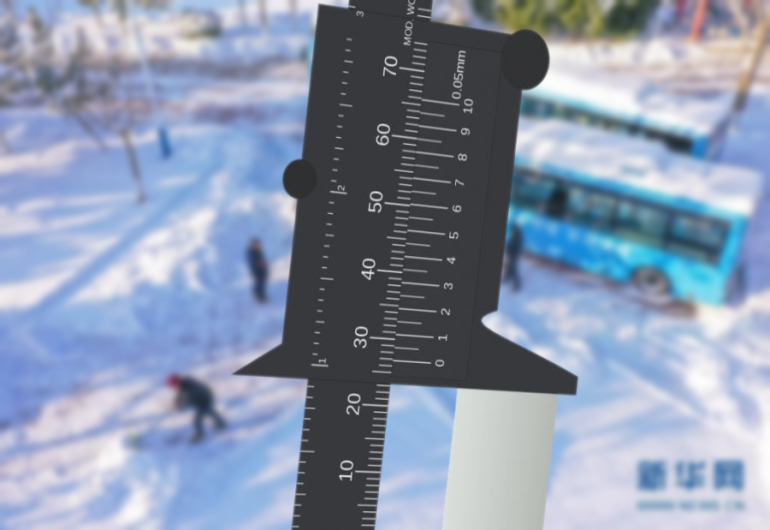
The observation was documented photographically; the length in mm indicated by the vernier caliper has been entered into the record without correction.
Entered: 26.8 mm
